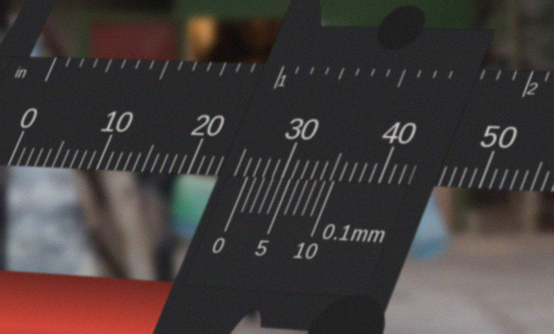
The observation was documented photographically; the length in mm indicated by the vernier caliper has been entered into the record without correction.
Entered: 26.4 mm
